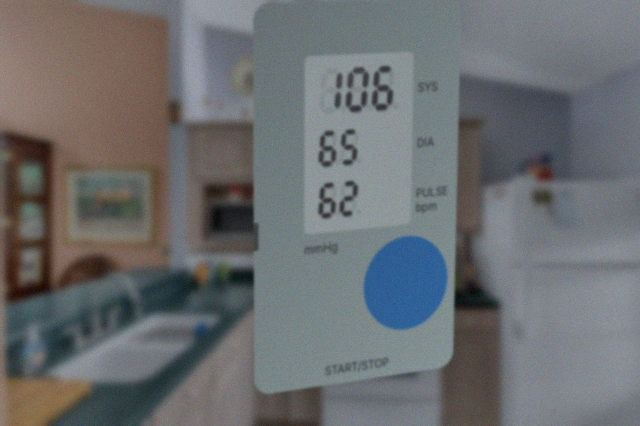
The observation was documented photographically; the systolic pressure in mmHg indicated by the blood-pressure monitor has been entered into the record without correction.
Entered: 106 mmHg
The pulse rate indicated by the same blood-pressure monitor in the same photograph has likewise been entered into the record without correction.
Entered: 62 bpm
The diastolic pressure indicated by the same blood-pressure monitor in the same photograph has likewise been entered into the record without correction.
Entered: 65 mmHg
